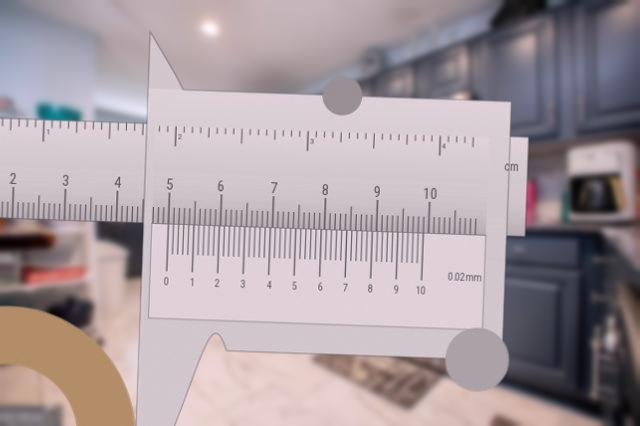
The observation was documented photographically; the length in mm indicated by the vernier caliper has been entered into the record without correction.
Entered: 50.0 mm
